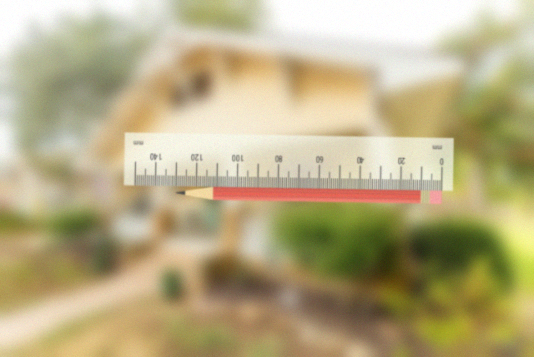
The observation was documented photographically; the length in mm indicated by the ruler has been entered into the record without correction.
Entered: 130 mm
